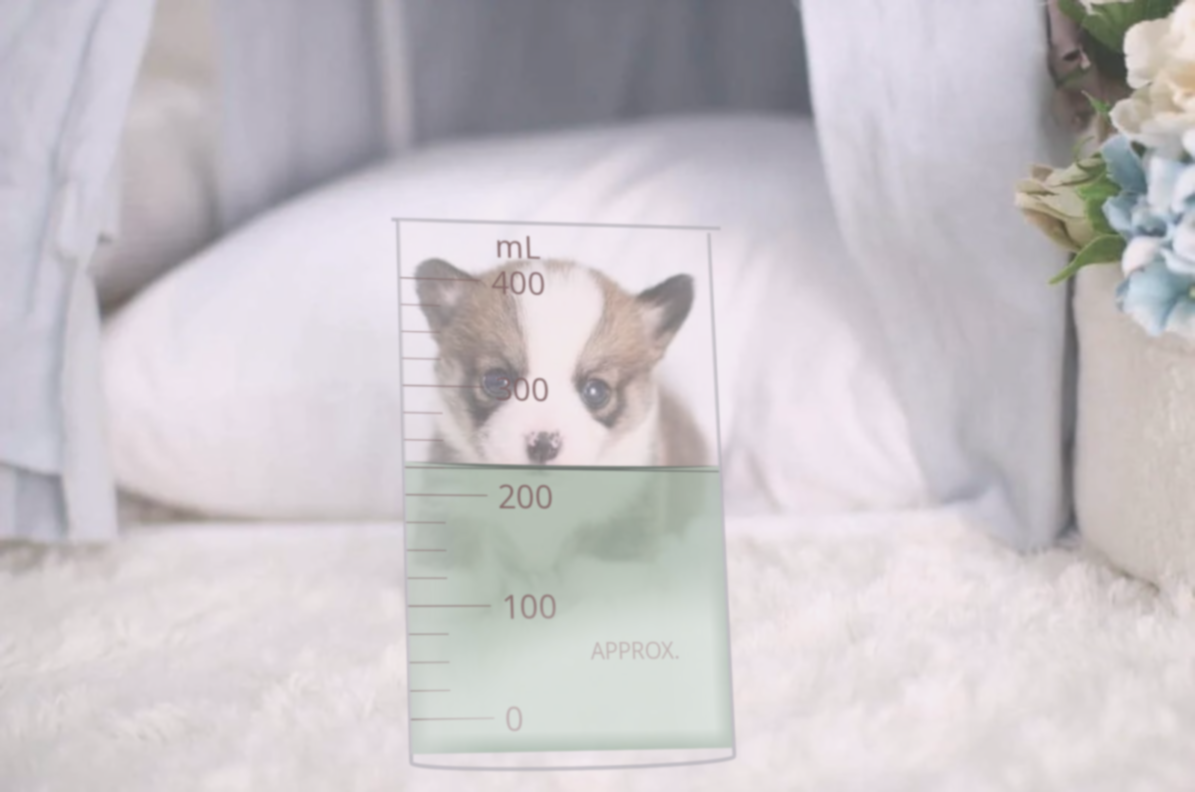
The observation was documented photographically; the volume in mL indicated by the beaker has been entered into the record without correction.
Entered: 225 mL
